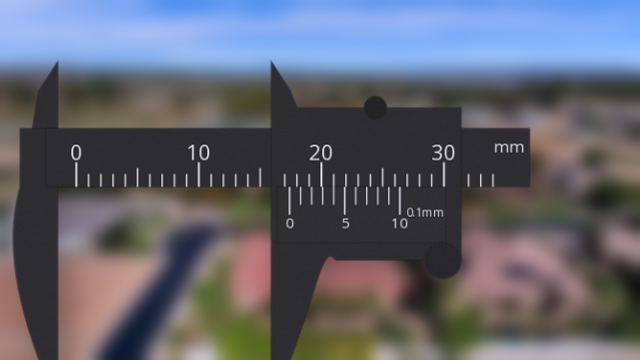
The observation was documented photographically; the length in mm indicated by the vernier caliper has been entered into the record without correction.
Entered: 17.4 mm
